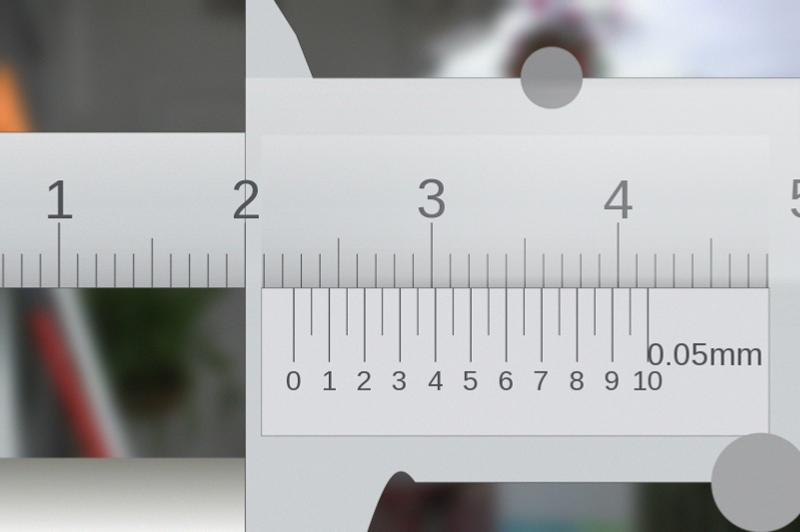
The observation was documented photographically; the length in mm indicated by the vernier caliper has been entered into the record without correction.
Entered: 22.6 mm
